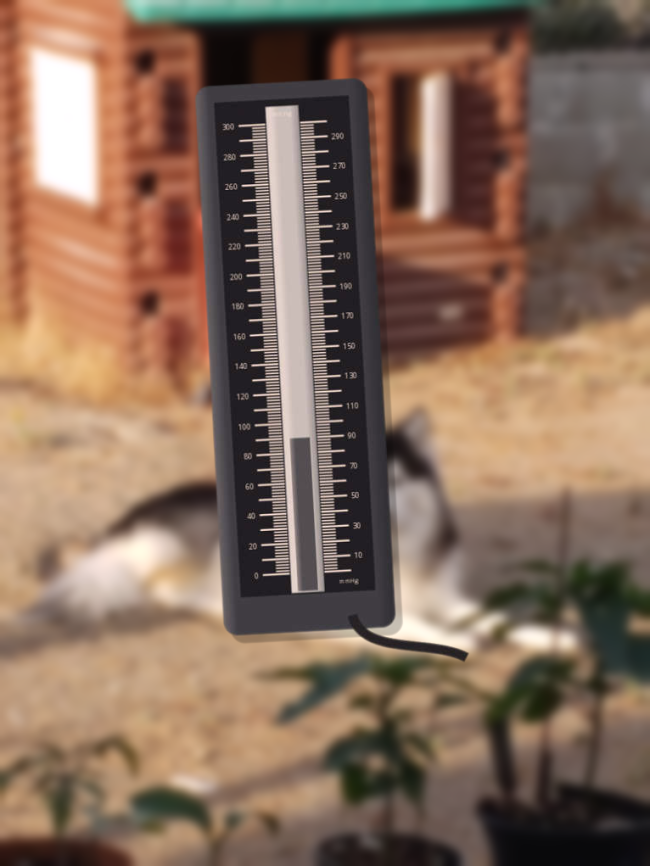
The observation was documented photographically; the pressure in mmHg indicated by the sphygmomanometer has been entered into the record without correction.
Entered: 90 mmHg
